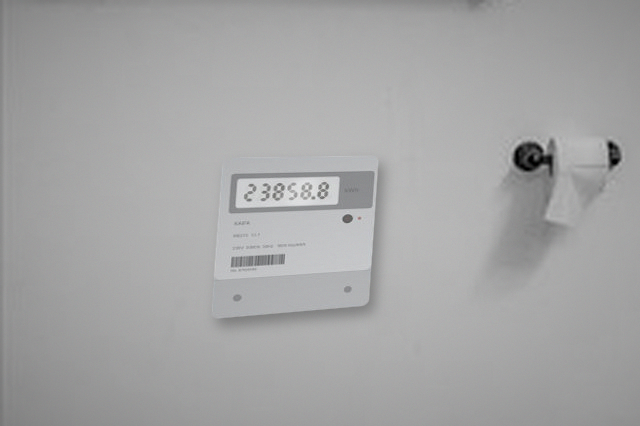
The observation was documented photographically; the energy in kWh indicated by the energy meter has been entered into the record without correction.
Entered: 23858.8 kWh
